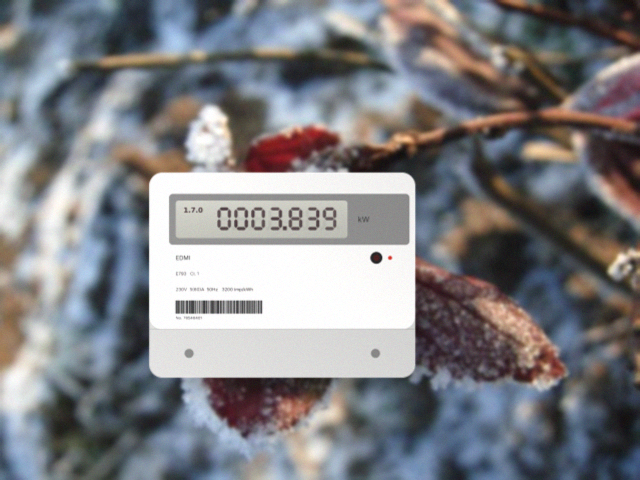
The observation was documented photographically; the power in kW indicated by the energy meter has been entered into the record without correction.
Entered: 3.839 kW
